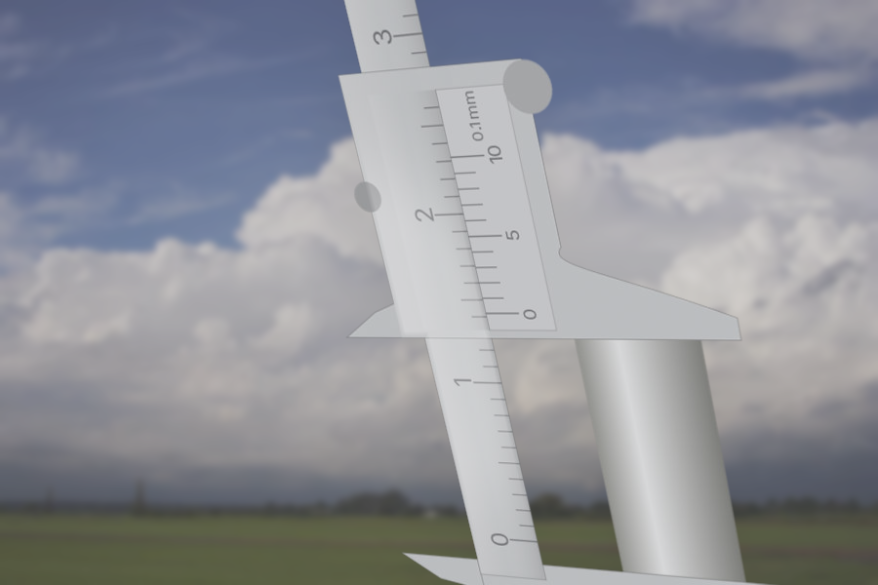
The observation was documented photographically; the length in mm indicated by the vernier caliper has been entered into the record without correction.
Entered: 14.2 mm
